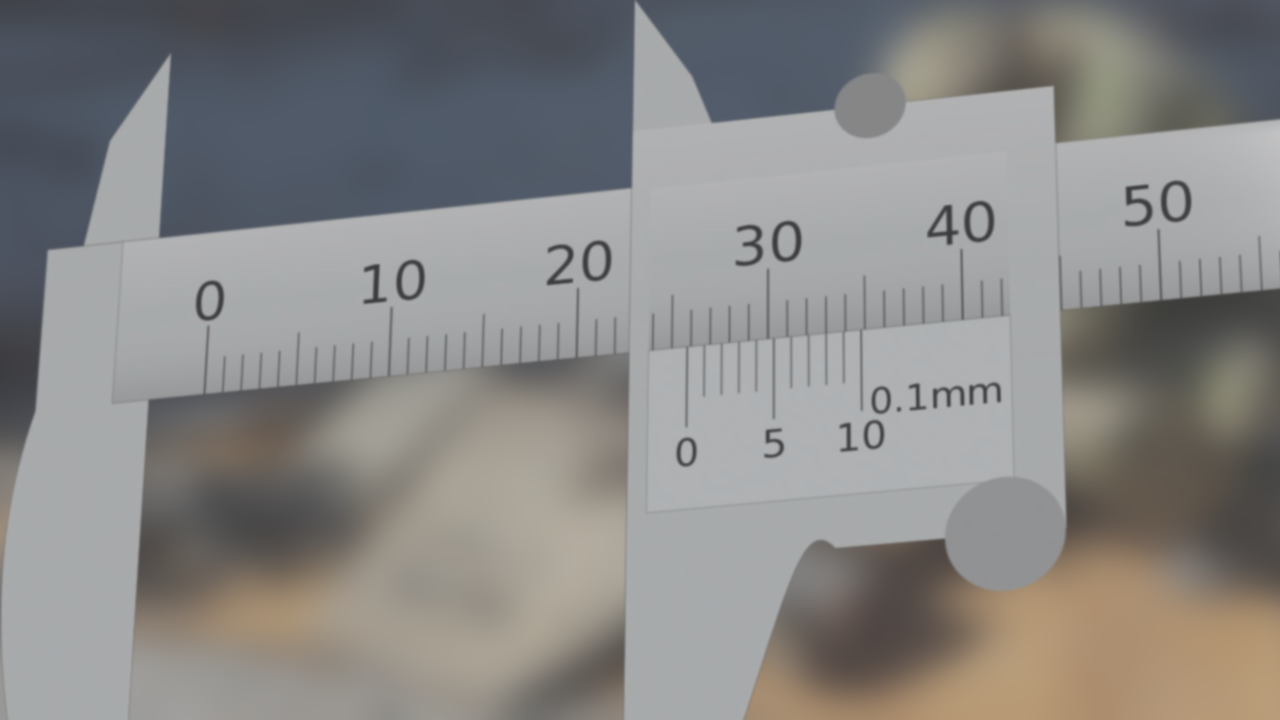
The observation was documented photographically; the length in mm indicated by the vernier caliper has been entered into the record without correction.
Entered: 25.8 mm
